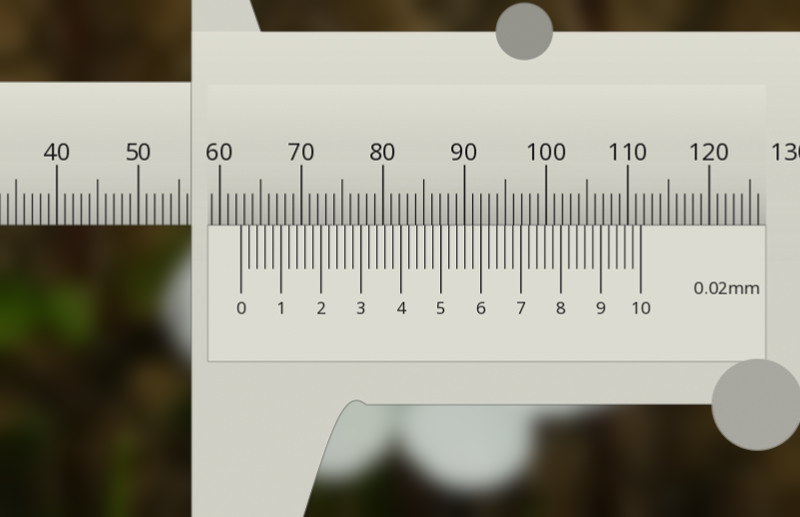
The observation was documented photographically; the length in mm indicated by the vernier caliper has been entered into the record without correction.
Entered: 62.6 mm
